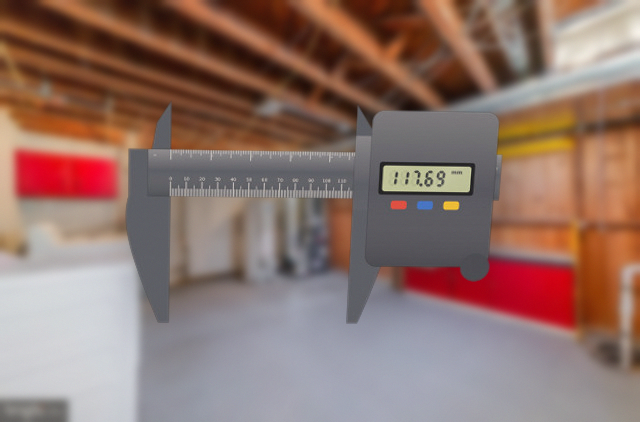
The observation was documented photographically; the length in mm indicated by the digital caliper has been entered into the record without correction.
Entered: 117.69 mm
